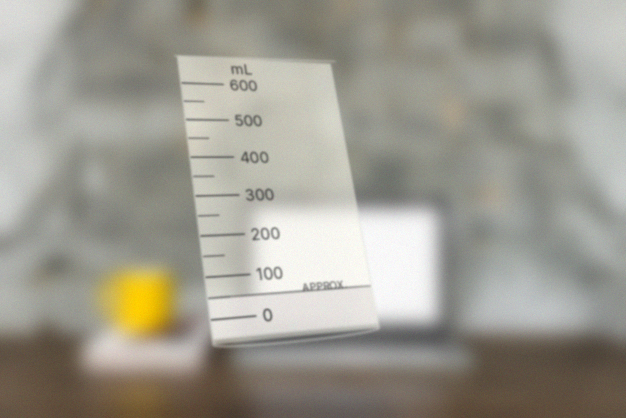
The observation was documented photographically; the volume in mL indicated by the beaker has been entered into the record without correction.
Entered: 50 mL
